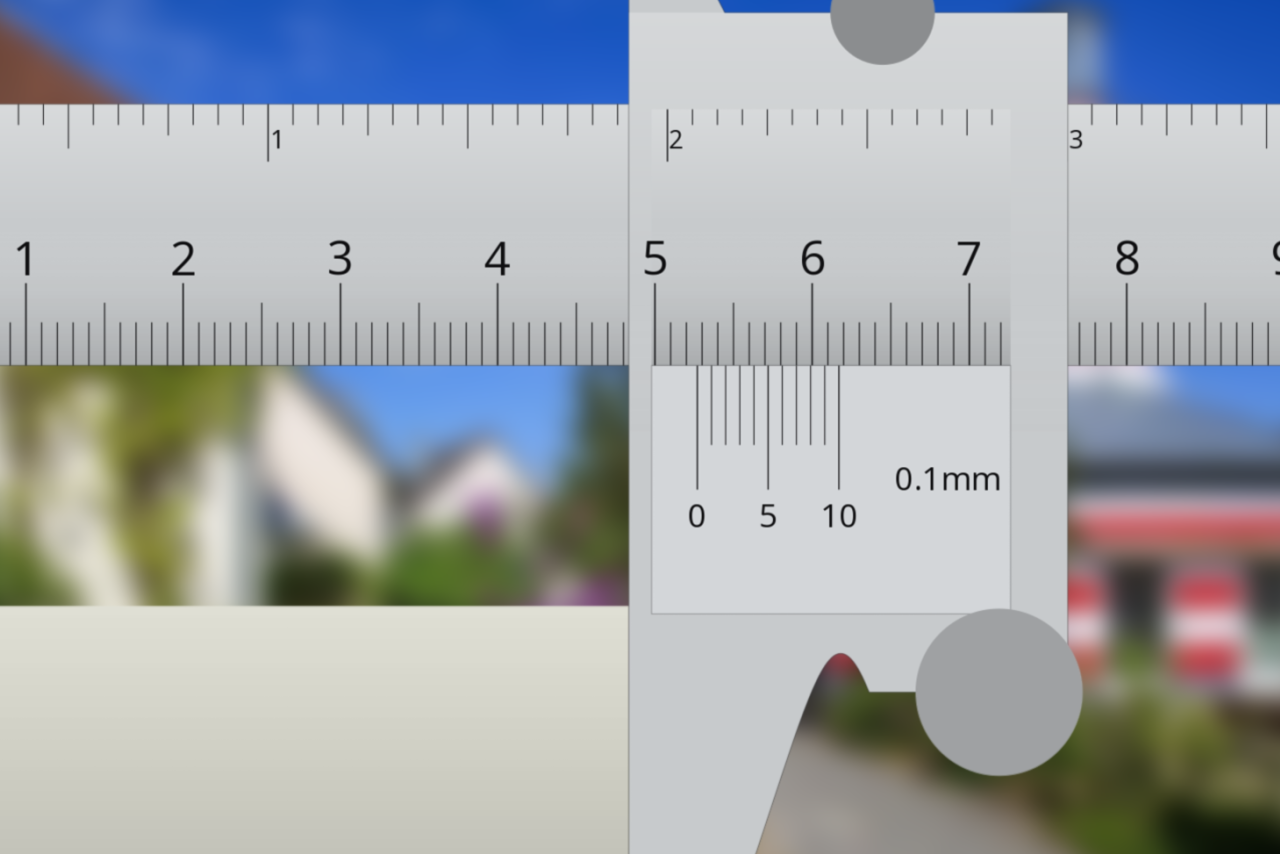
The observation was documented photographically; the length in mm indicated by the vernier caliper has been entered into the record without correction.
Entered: 52.7 mm
